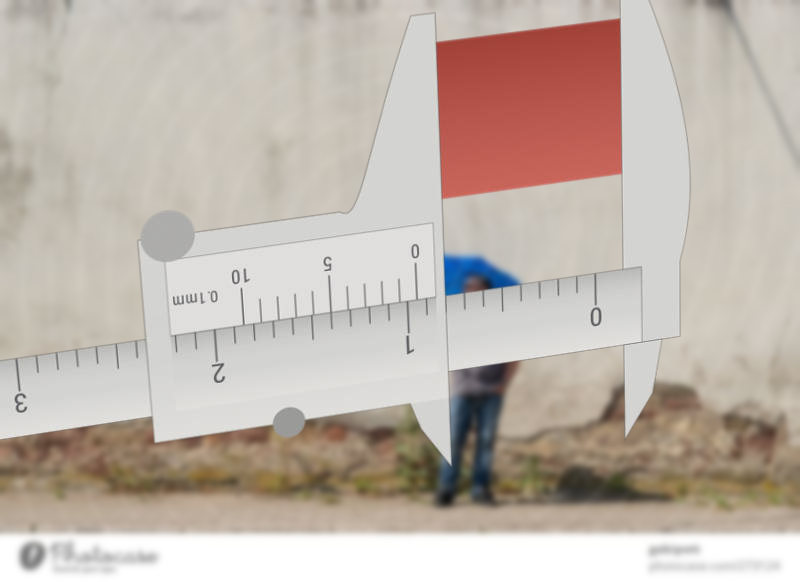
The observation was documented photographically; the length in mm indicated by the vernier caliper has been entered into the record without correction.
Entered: 9.5 mm
